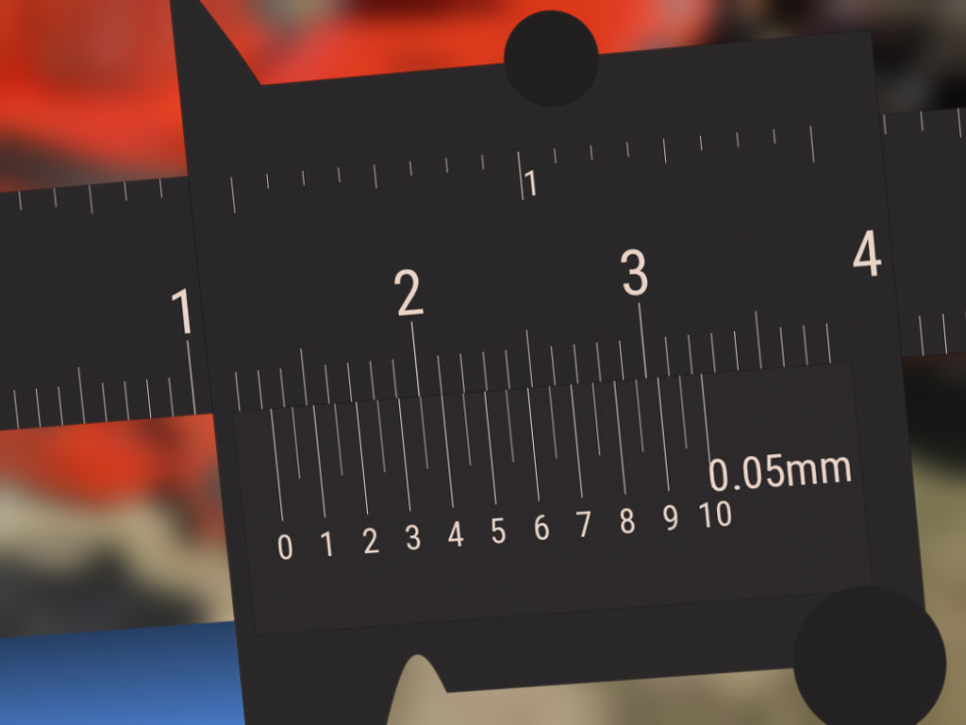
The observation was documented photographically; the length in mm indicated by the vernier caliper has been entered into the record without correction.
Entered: 13.40 mm
